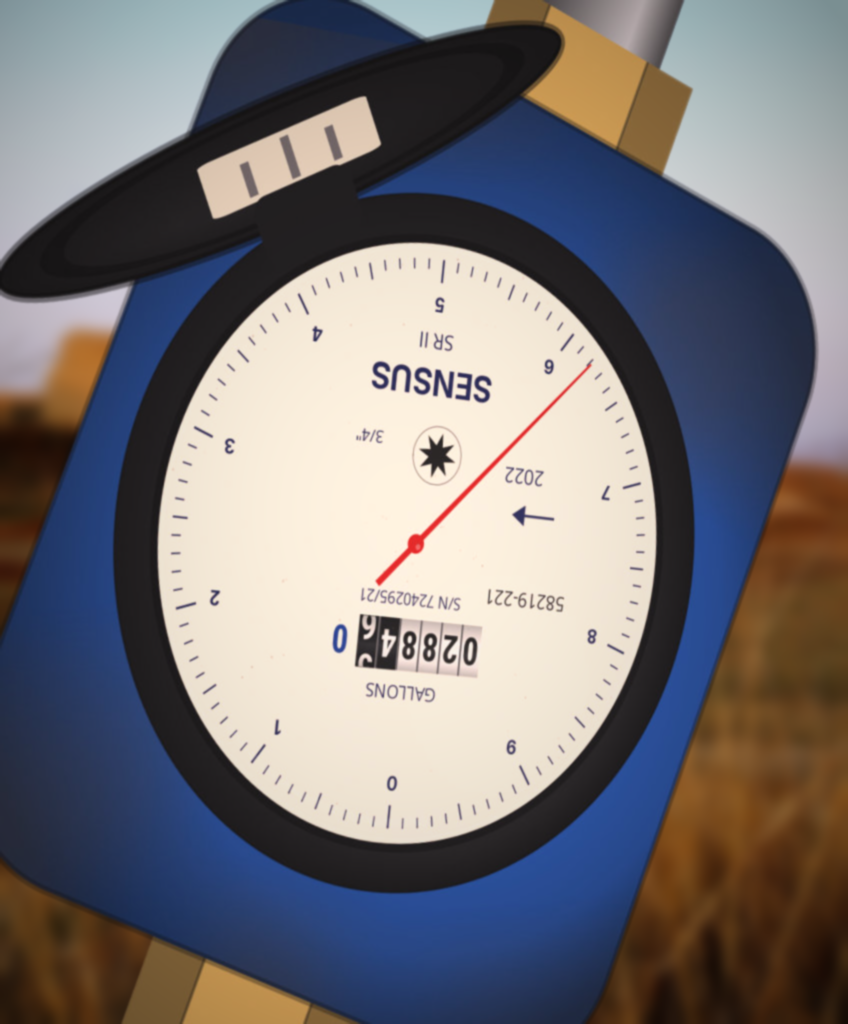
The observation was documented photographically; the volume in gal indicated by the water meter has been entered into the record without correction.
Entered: 288456.2 gal
